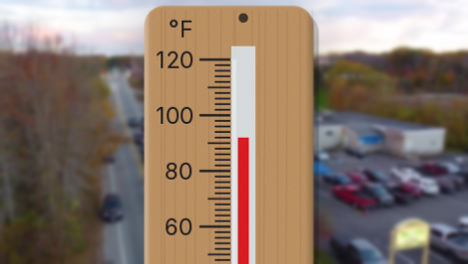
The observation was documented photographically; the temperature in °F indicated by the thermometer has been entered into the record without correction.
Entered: 92 °F
